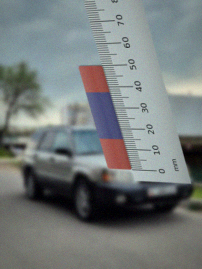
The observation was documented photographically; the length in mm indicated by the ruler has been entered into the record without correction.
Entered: 50 mm
